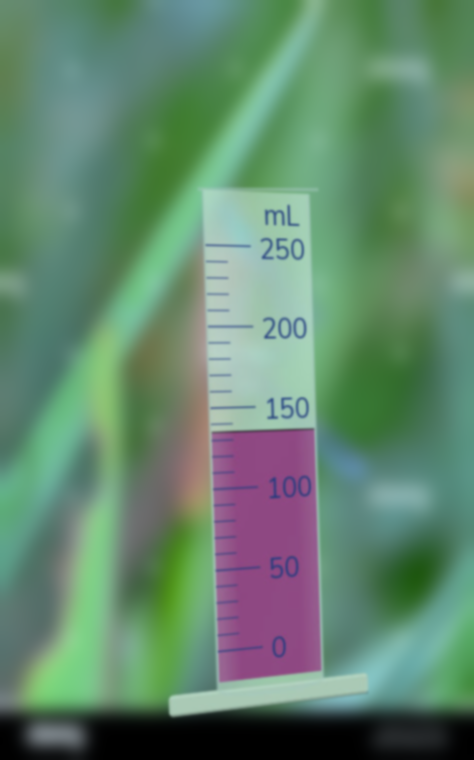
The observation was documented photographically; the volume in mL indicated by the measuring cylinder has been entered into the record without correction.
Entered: 135 mL
